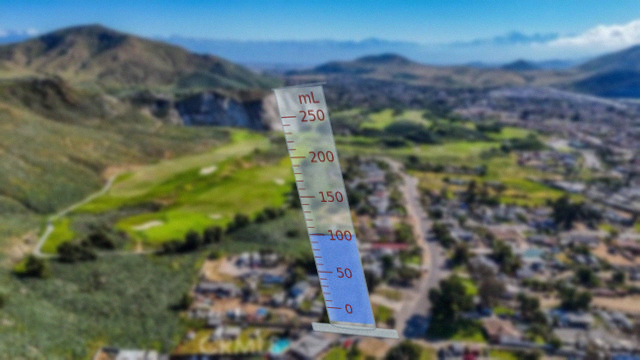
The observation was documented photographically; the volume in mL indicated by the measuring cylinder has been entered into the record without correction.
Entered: 100 mL
